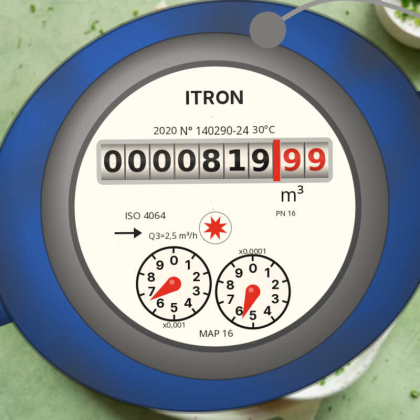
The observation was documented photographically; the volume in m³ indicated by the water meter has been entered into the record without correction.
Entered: 819.9965 m³
